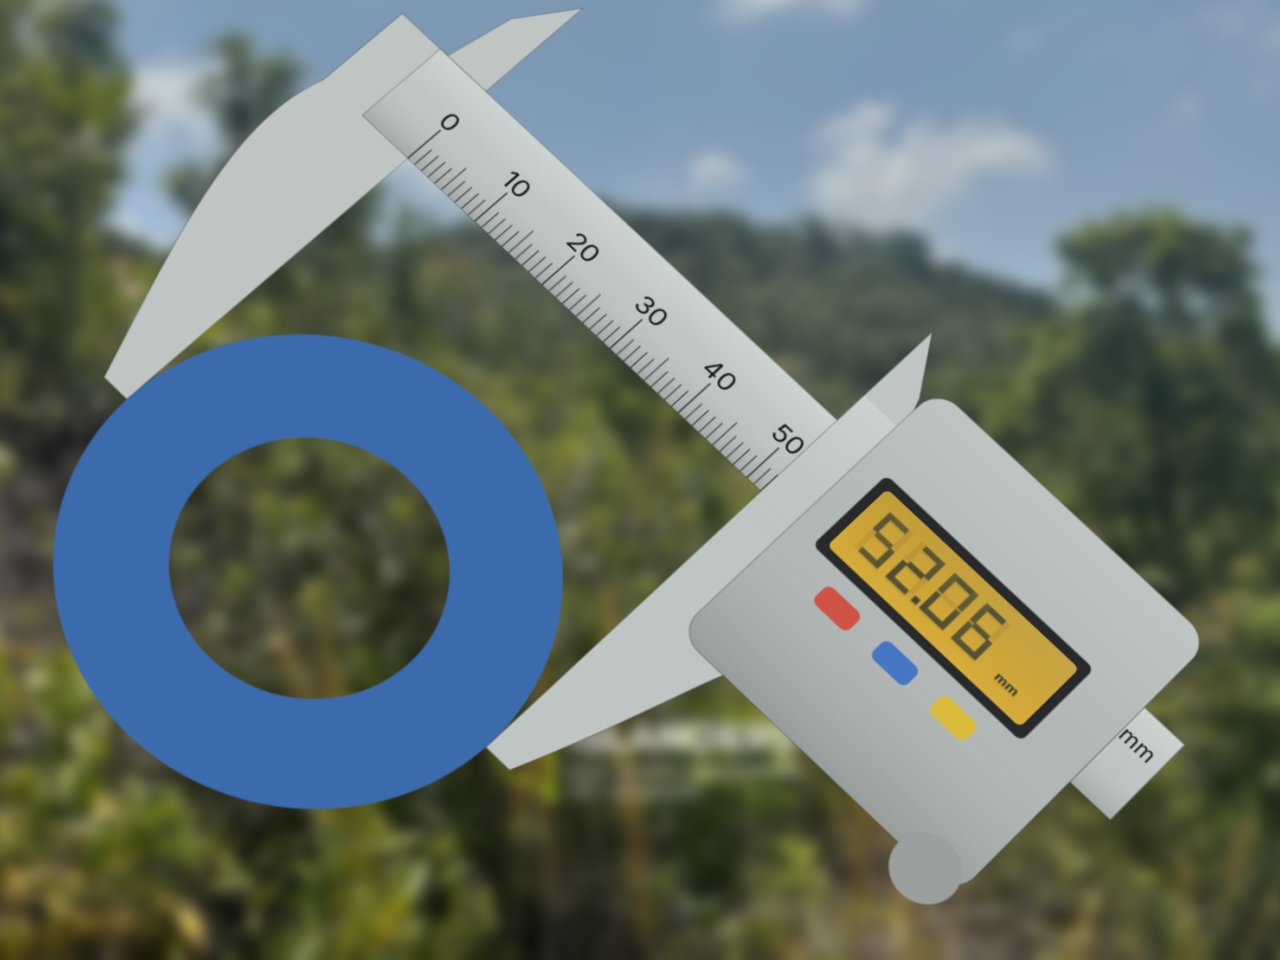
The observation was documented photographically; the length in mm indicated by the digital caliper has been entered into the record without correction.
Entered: 52.06 mm
